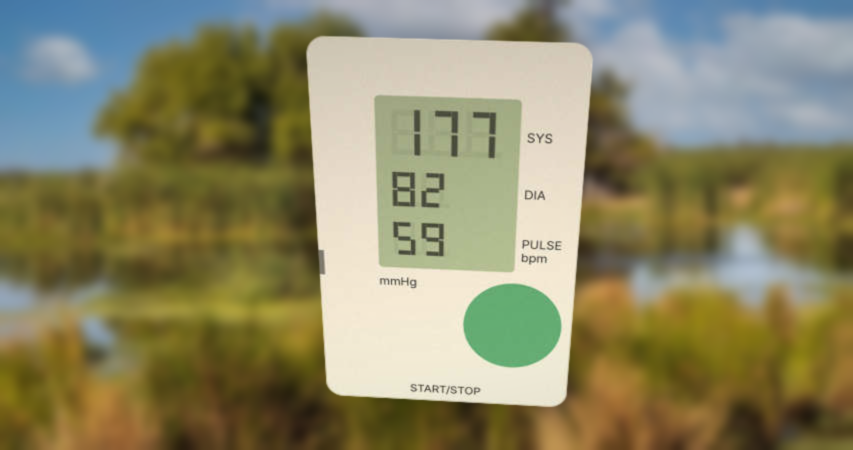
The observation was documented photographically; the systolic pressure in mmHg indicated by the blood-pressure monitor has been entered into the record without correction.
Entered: 177 mmHg
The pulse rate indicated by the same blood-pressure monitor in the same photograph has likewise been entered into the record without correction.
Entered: 59 bpm
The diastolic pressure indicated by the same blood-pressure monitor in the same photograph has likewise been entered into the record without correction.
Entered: 82 mmHg
